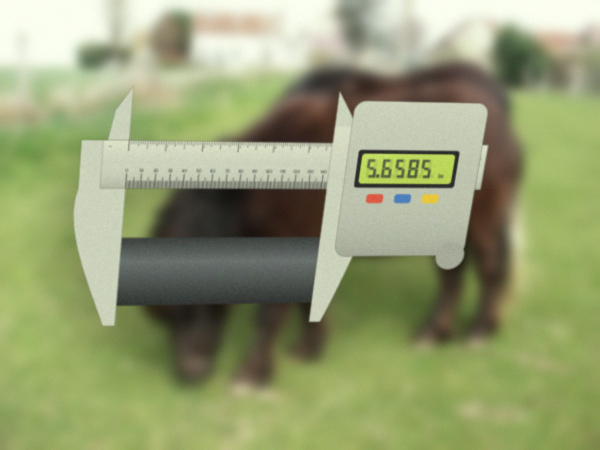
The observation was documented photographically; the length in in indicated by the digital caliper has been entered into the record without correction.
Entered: 5.6585 in
